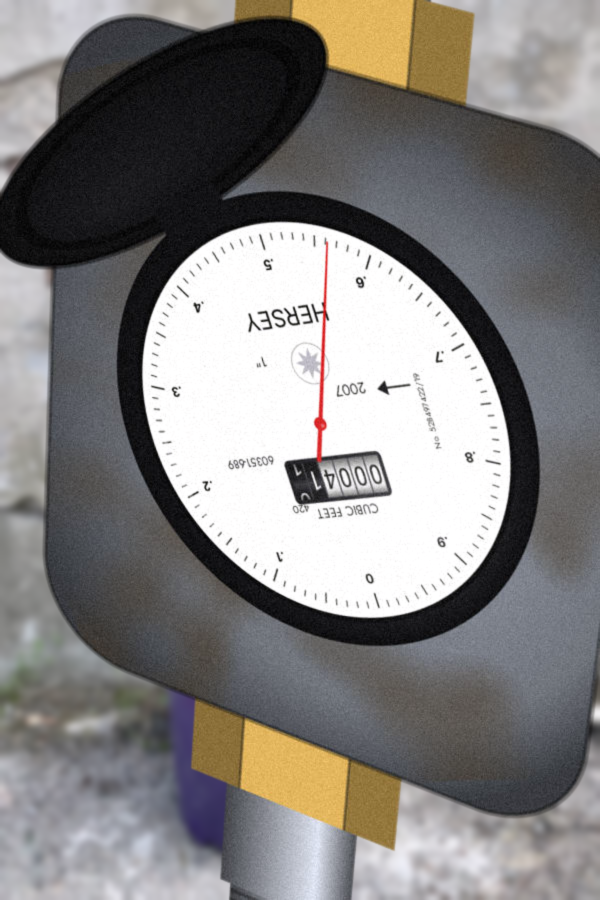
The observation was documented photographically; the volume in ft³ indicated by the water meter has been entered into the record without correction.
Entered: 410.56 ft³
